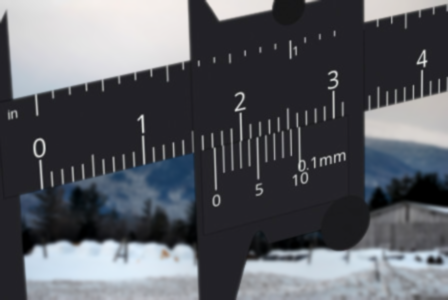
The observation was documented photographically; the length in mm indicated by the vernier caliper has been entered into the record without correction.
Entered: 17.2 mm
